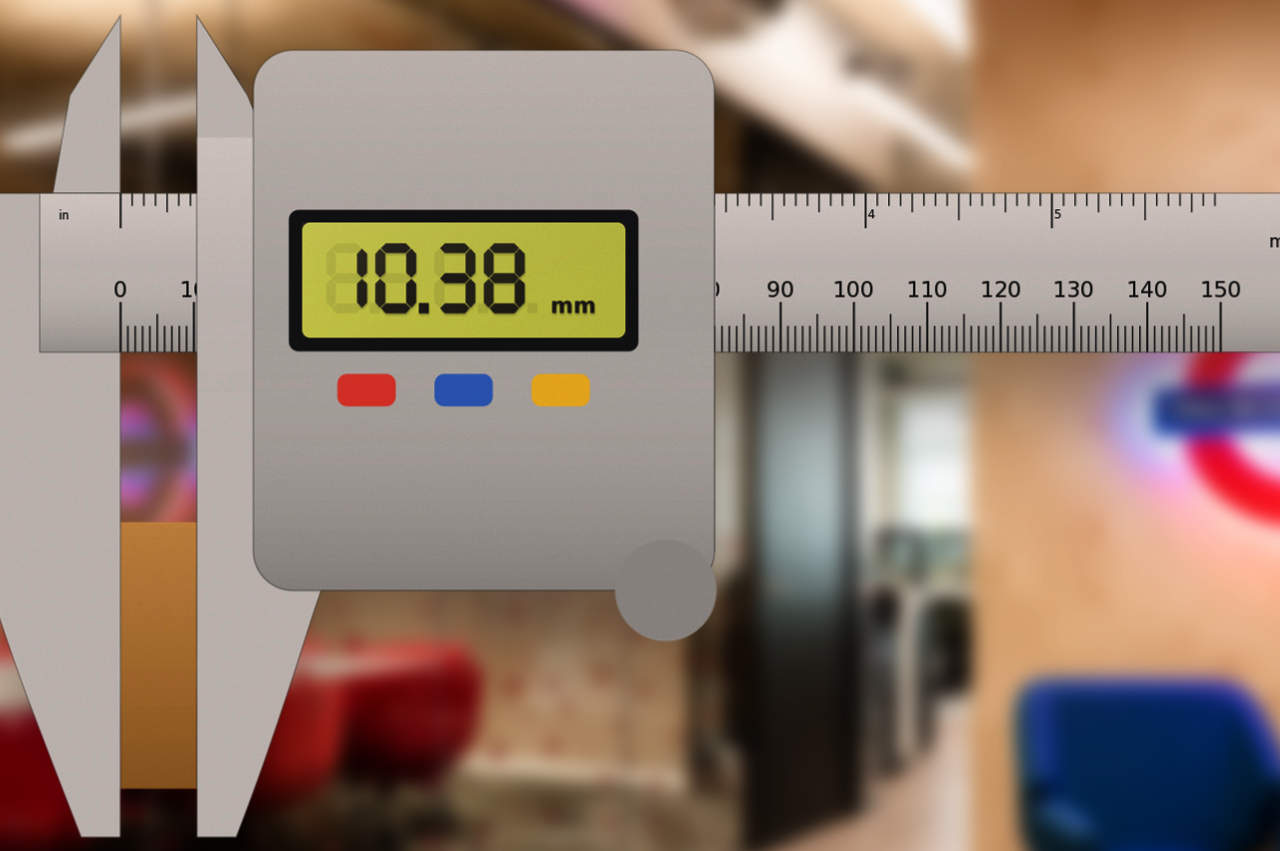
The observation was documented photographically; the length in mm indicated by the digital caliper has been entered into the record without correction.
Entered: 10.38 mm
